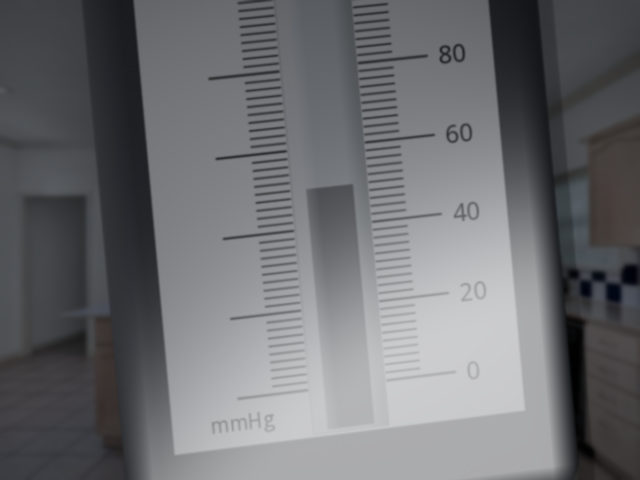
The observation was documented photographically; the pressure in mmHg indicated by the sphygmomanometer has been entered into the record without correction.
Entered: 50 mmHg
